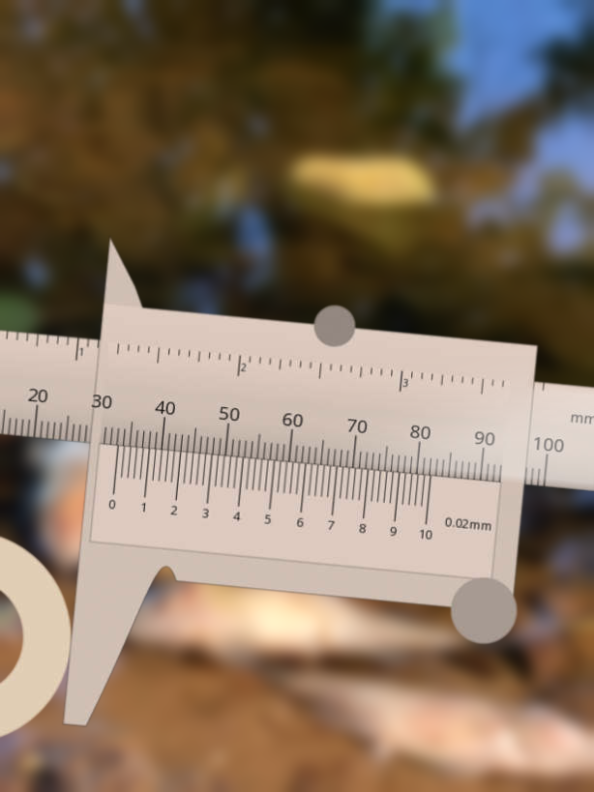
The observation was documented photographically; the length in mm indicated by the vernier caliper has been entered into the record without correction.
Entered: 33.2 mm
